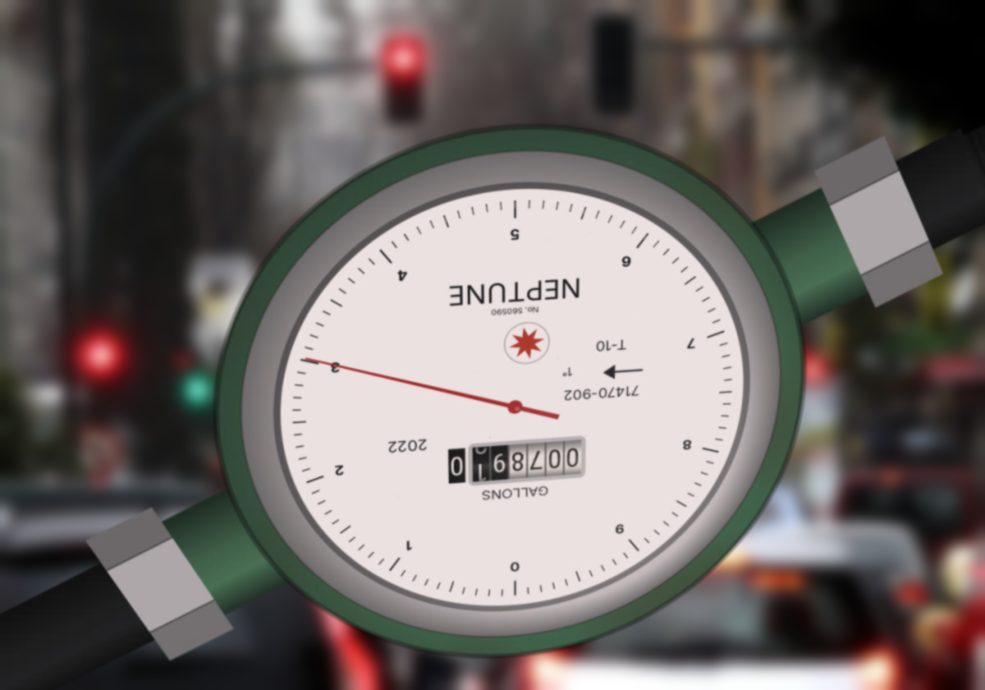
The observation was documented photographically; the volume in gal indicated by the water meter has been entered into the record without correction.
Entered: 78913.0 gal
